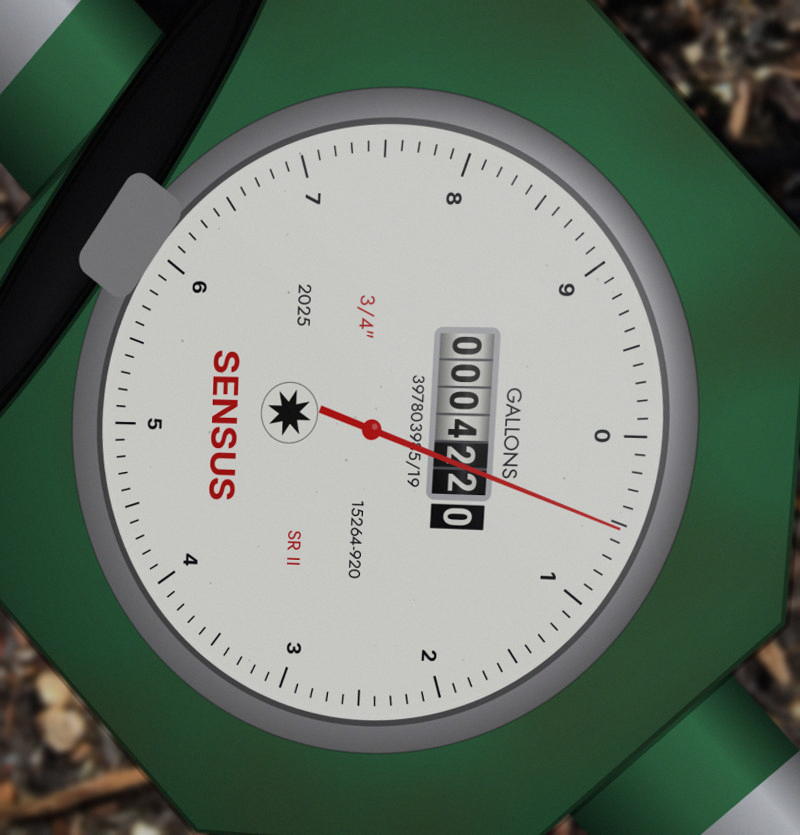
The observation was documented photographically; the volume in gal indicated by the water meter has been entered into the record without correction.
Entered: 4220.5 gal
